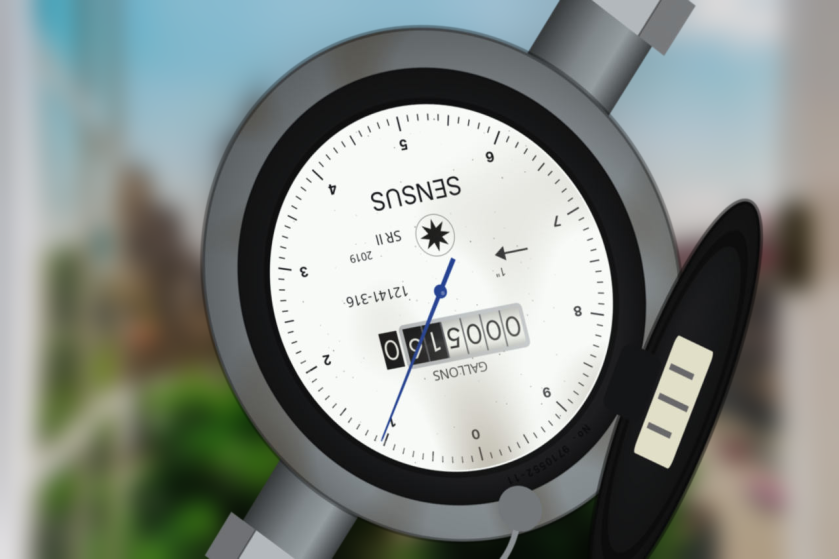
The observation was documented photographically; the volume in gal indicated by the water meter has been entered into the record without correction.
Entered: 5161.0 gal
